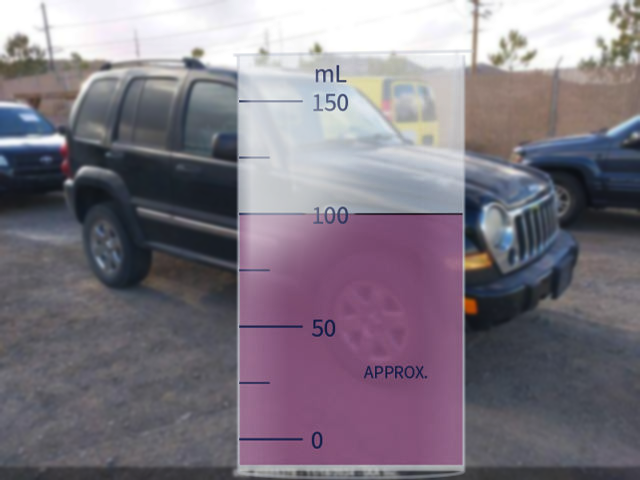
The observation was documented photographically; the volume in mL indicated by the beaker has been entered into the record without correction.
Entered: 100 mL
